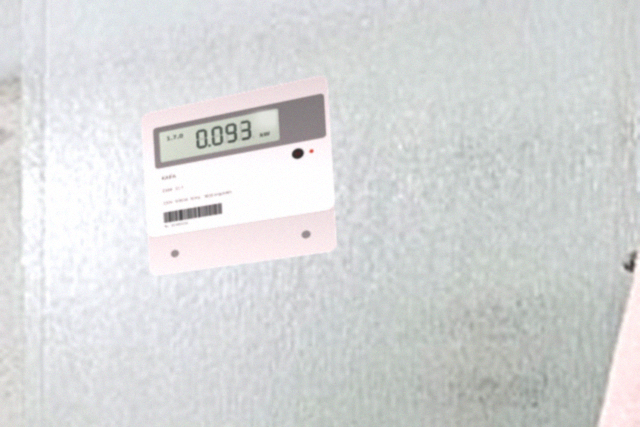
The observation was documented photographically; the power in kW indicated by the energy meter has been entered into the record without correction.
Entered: 0.093 kW
